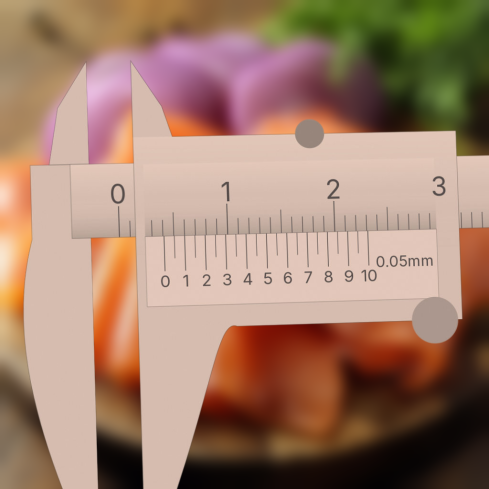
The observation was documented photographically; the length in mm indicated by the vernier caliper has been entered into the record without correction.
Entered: 4.1 mm
